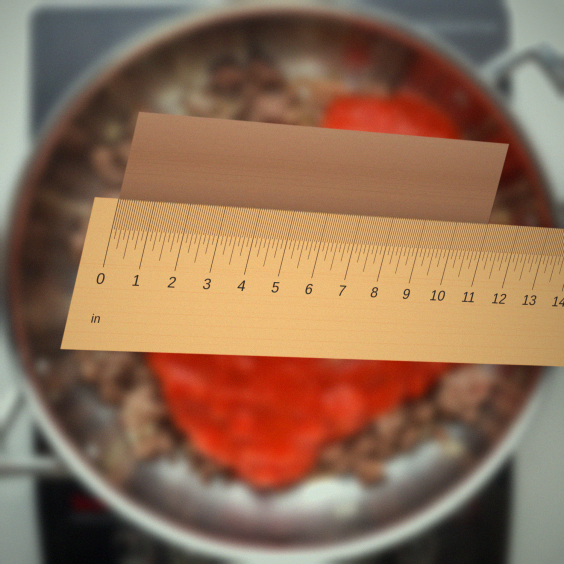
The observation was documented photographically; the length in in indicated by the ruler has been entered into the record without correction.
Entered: 11 in
